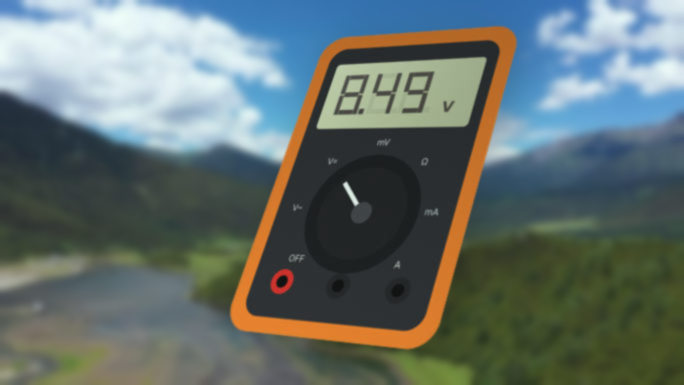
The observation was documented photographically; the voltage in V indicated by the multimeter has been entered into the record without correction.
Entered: 8.49 V
